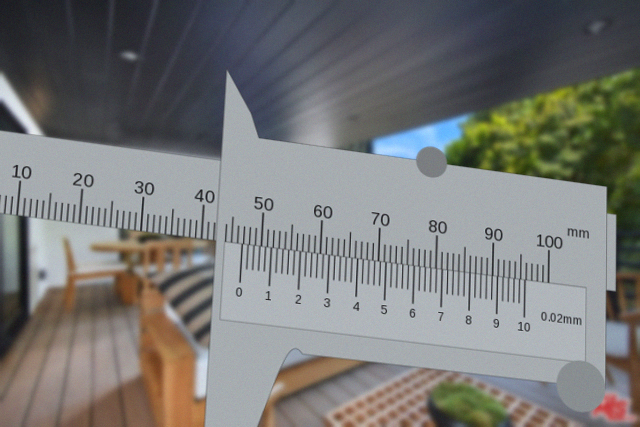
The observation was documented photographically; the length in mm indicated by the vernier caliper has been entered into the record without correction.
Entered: 46.8 mm
